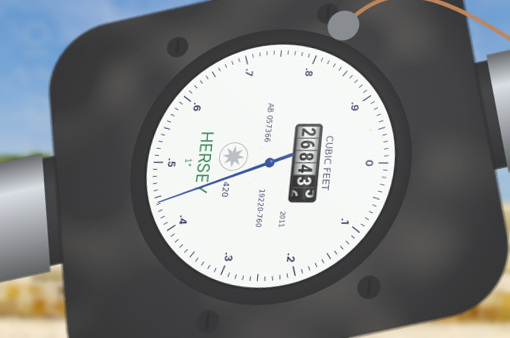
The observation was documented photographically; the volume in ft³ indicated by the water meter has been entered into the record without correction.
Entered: 268435.44 ft³
